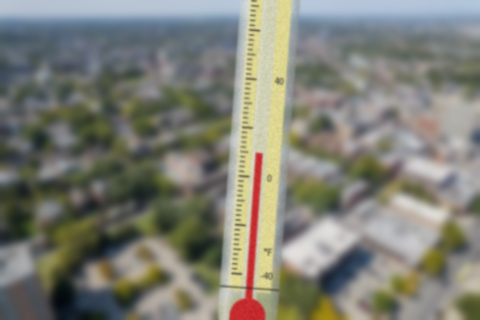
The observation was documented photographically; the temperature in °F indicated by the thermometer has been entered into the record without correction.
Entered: 10 °F
